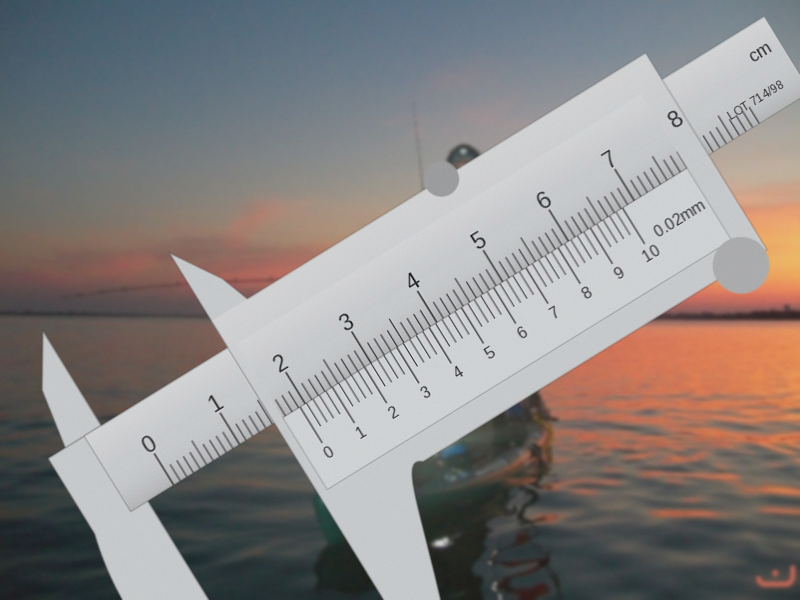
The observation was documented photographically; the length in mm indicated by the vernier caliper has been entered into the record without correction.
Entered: 19.2 mm
